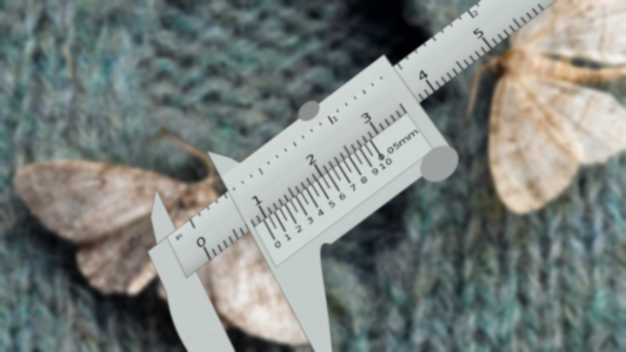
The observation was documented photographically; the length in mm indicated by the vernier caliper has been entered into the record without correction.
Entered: 9.6 mm
